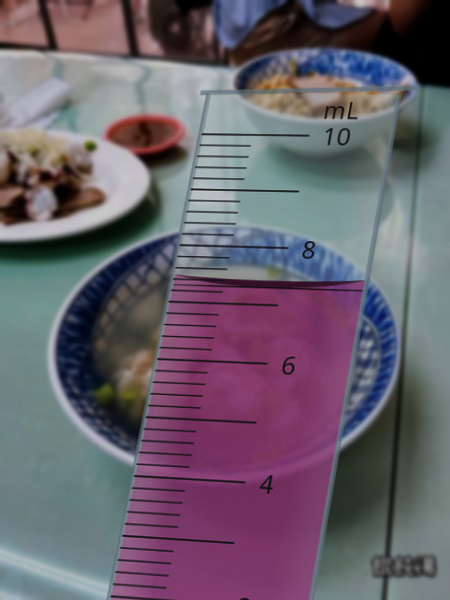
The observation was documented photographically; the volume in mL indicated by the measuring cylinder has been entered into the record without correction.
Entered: 7.3 mL
